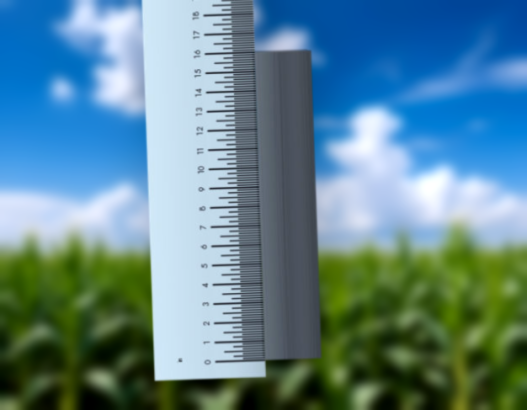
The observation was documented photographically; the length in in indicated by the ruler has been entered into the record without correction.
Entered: 16 in
